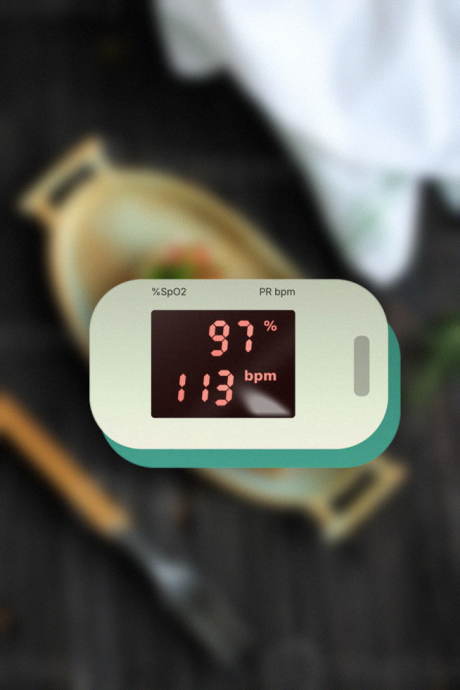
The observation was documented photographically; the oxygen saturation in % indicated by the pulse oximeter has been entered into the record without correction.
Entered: 97 %
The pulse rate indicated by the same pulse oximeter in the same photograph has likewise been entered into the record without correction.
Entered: 113 bpm
